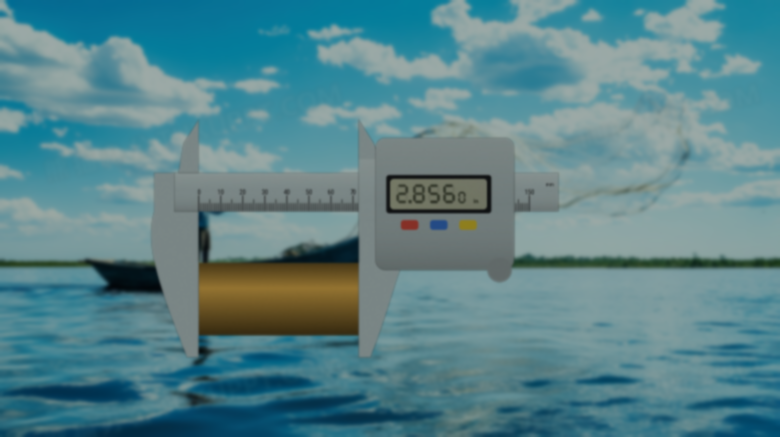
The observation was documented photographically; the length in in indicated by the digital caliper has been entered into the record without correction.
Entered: 2.8560 in
